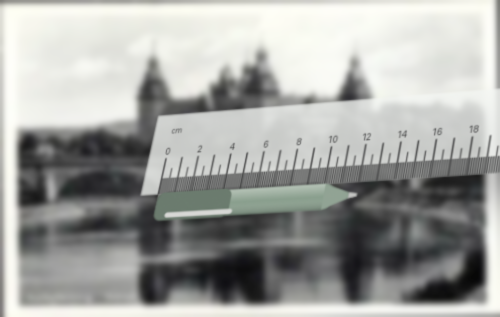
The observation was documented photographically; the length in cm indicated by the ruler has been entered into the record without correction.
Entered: 12 cm
